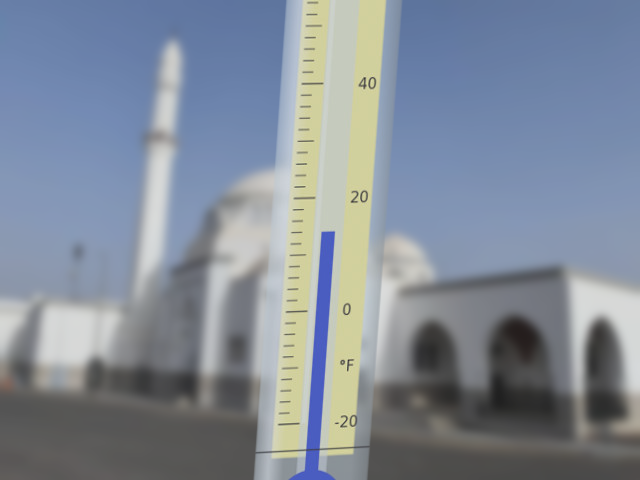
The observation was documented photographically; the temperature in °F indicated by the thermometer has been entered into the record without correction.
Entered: 14 °F
